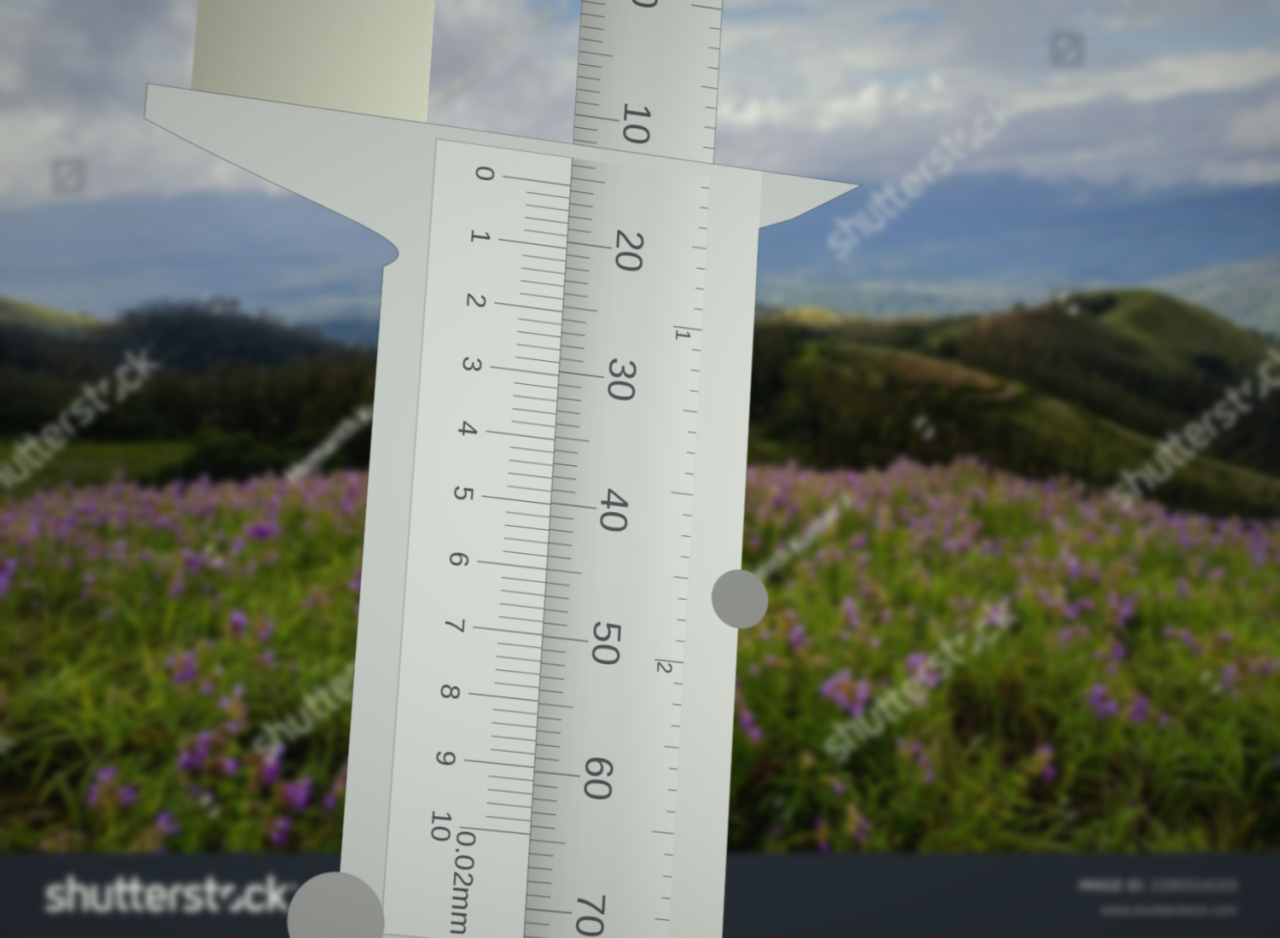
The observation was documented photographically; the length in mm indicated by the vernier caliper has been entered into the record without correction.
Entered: 15.6 mm
